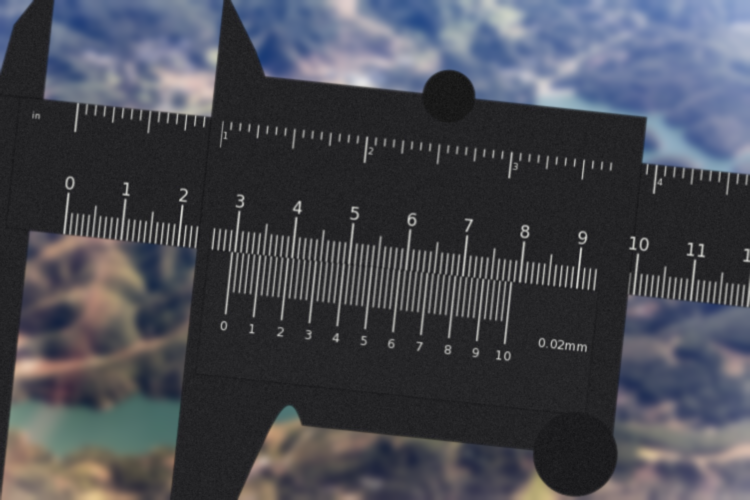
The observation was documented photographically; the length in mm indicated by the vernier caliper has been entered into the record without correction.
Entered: 29.5 mm
